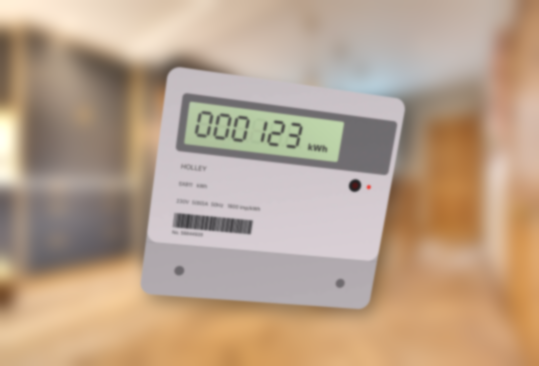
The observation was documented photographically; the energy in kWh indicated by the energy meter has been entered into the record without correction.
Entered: 123 kWh
